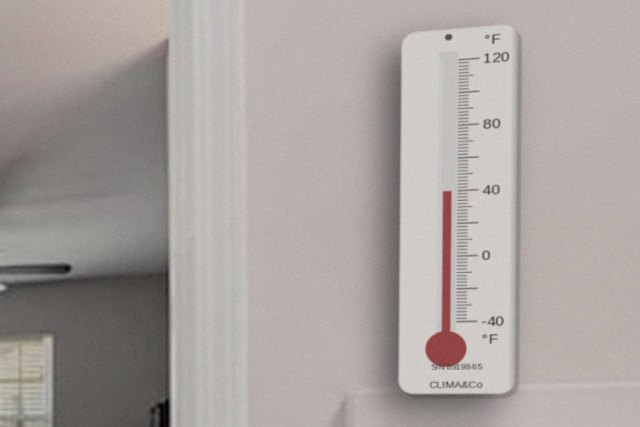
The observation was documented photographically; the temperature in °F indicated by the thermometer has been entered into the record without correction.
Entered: 40 °F
